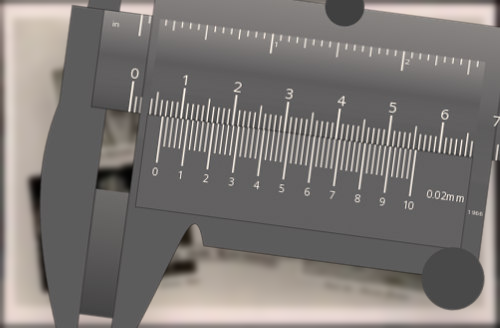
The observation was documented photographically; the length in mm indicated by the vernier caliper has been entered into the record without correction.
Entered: 6.5 mm
